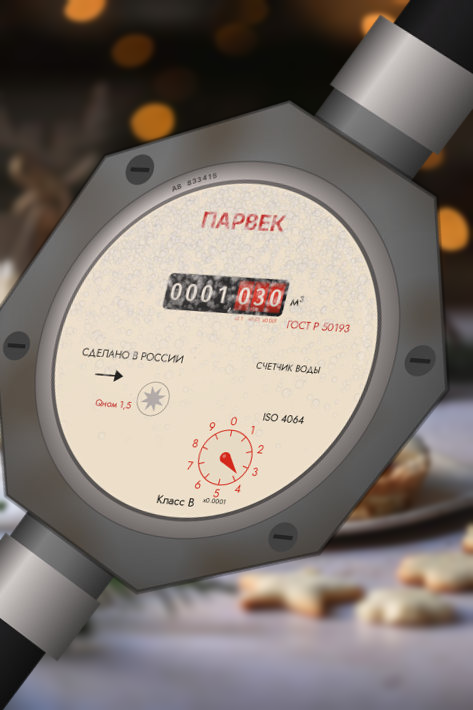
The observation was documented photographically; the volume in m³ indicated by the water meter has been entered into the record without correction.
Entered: 1.0303 m³
